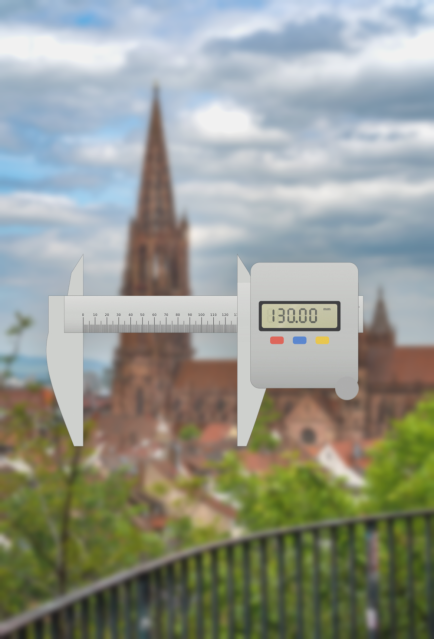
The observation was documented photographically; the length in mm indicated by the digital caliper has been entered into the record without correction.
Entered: 130.00 mm
